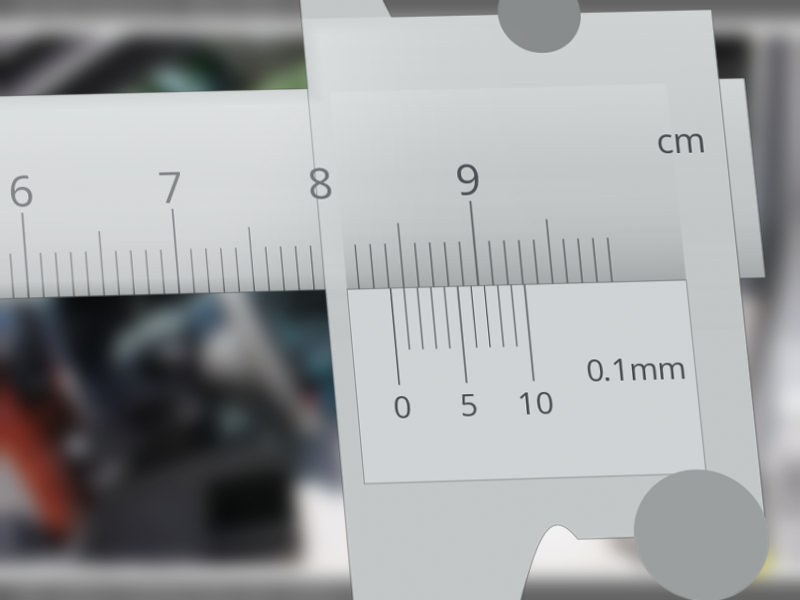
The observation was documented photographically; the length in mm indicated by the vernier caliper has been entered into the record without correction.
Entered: 84.1 mm
